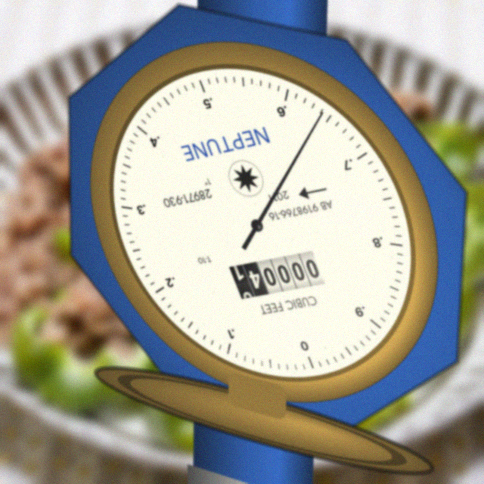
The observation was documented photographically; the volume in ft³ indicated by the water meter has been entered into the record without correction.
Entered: 40.64 ft³
